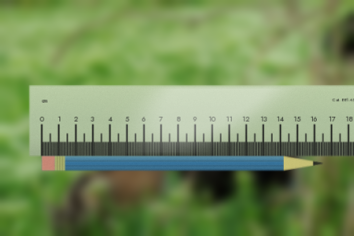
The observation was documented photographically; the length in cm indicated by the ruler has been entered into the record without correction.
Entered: 16.5 cm
